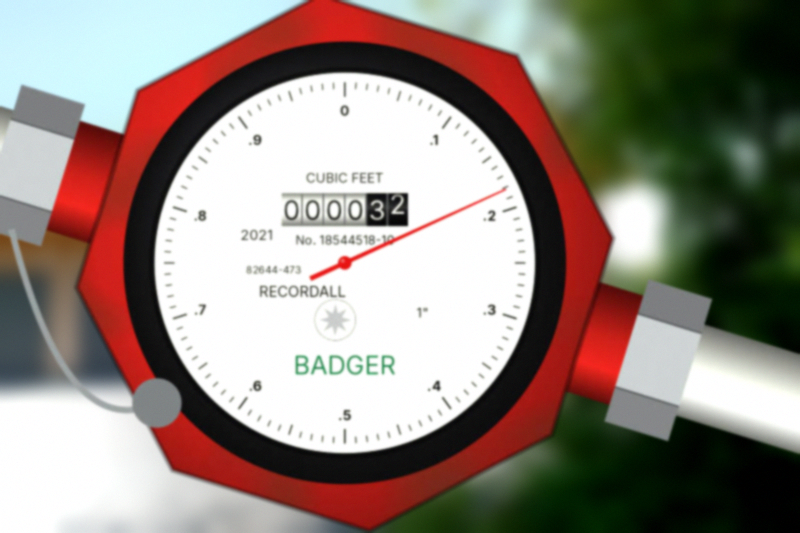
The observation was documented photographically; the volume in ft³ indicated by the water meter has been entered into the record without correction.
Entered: 32.18 ft³
